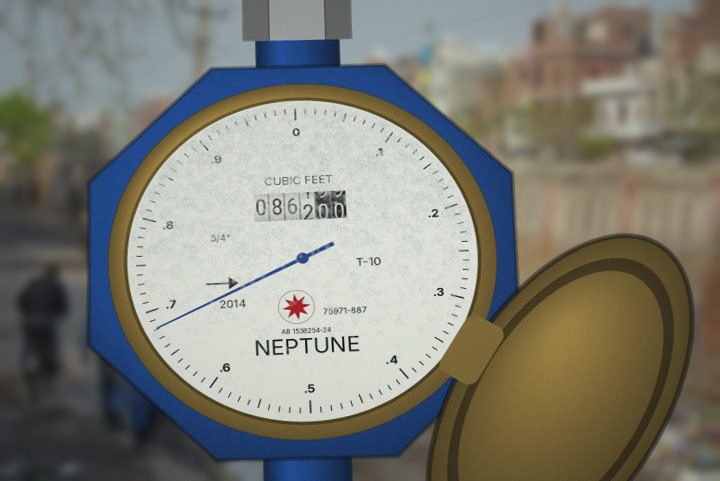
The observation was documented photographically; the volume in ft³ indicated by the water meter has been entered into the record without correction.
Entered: 86199.68 ft³
